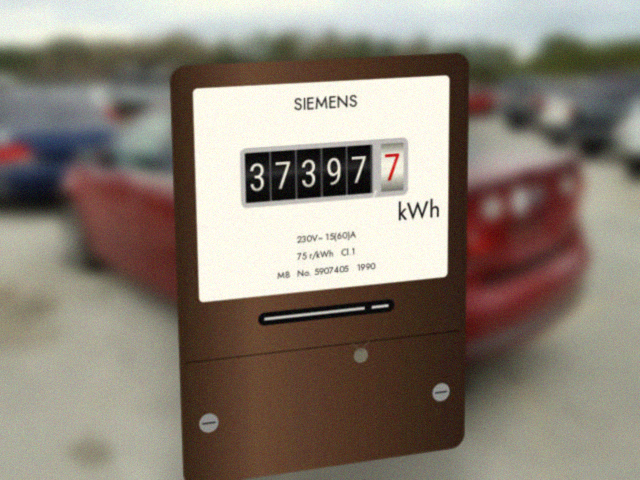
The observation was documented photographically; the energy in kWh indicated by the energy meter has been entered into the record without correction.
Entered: 37397.7 kWh
